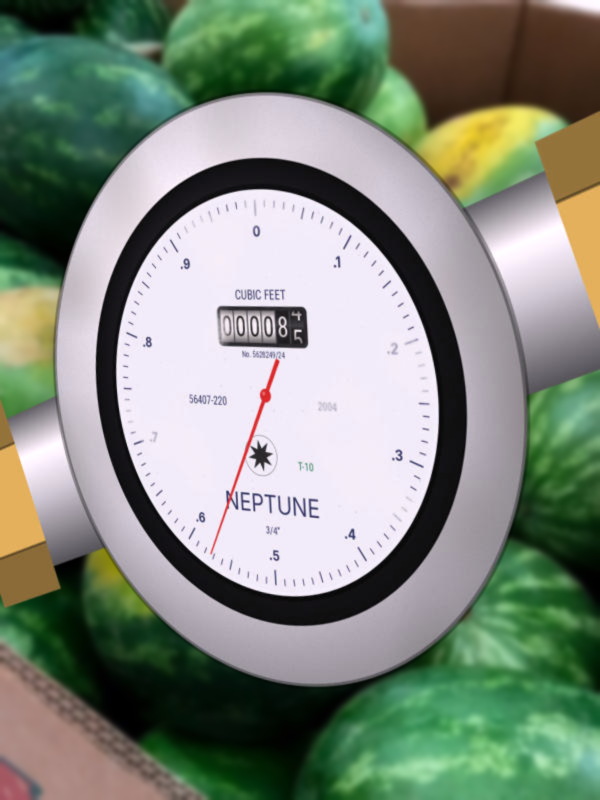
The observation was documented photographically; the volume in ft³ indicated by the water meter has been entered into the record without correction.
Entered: 84.57 ft³
